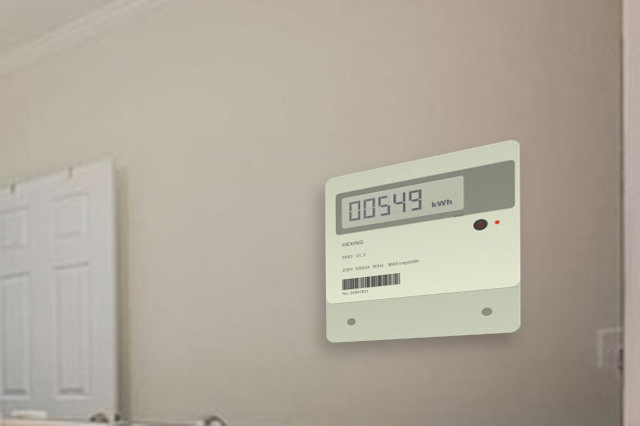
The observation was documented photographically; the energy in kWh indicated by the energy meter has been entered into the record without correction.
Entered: 549 kWh
